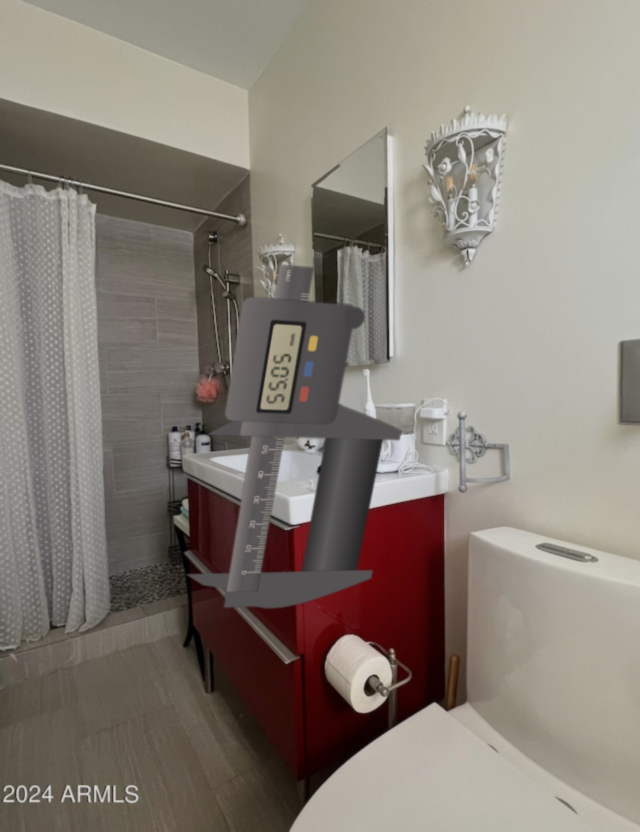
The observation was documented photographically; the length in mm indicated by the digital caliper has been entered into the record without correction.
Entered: 55.05 mm
